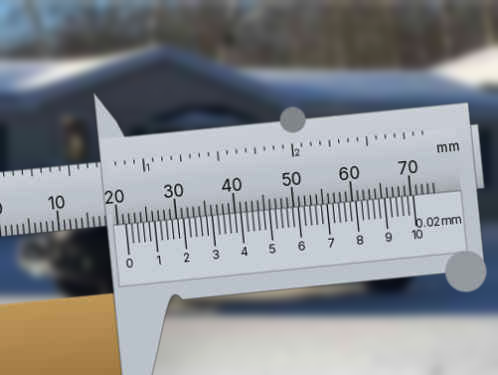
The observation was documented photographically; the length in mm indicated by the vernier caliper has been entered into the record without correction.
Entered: 21.4 mm
